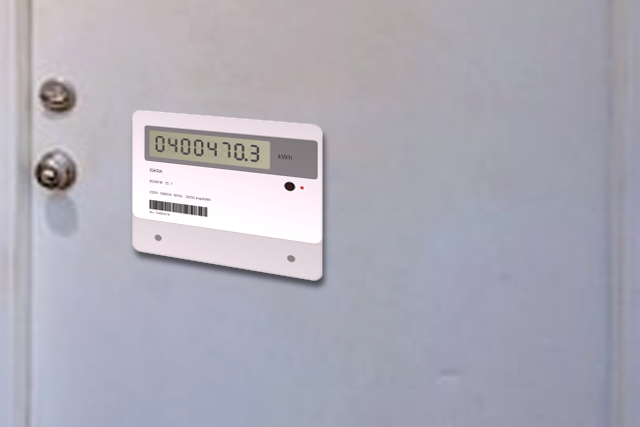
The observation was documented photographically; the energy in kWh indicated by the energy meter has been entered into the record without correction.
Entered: 400470.3 kWh
